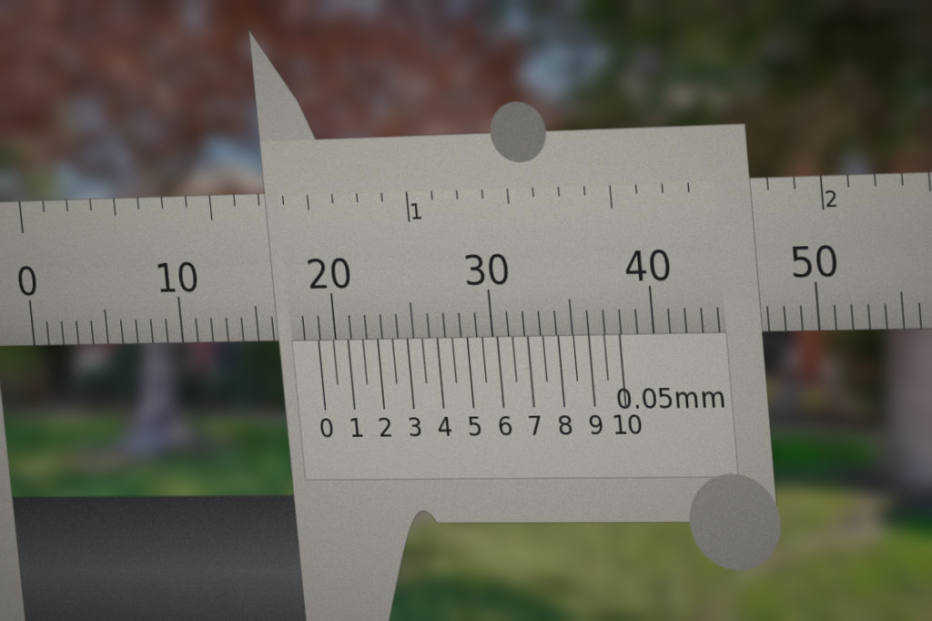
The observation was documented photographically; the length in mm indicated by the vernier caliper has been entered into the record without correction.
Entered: 18.9 mm
